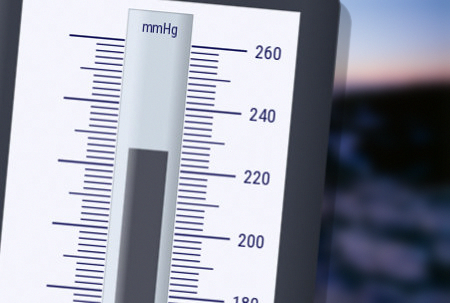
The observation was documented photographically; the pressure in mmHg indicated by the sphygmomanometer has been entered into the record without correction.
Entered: 226 mmHg
